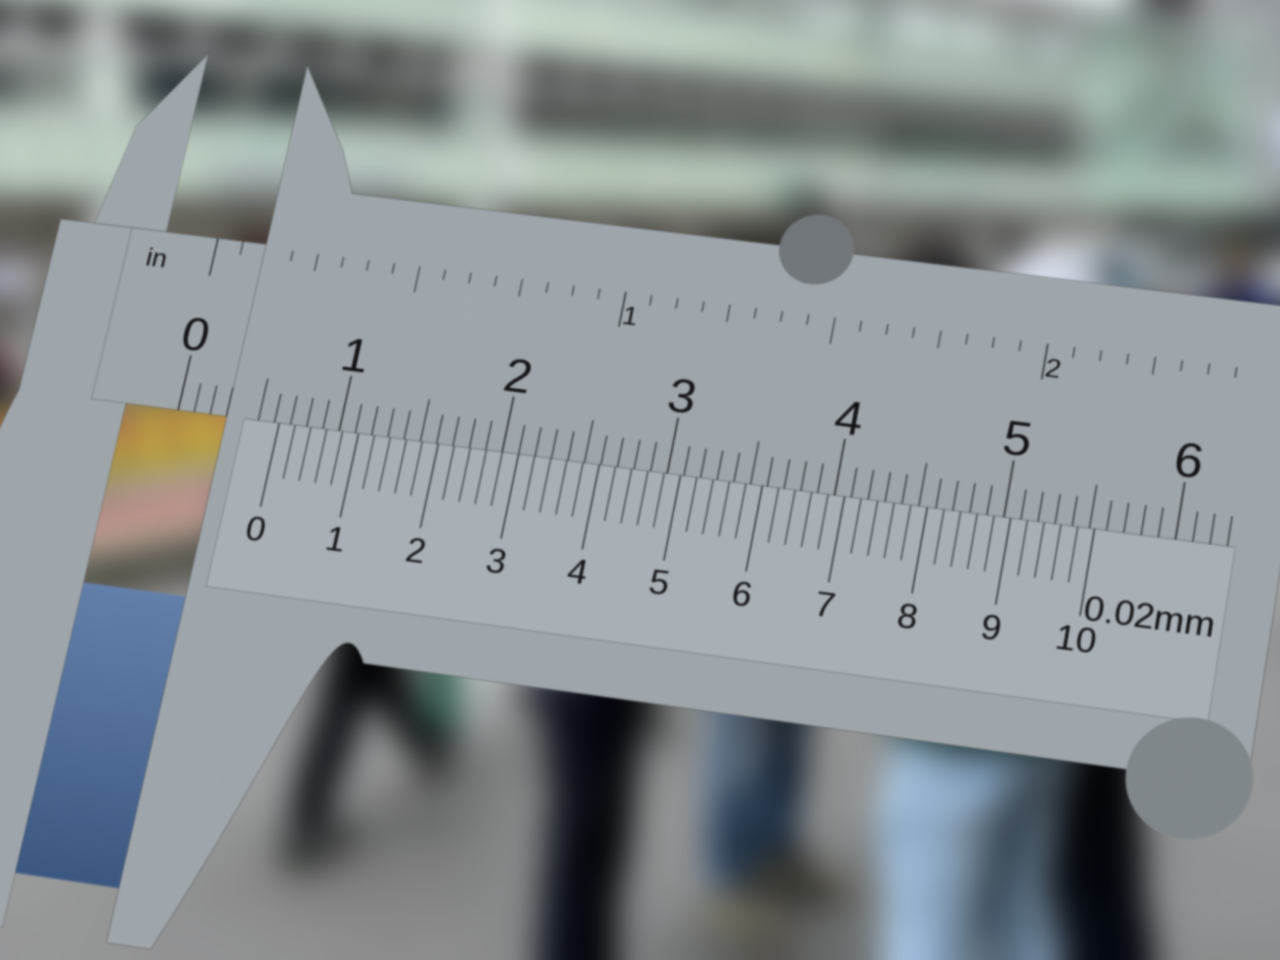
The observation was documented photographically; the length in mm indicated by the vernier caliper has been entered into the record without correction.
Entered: 6.3 mm
